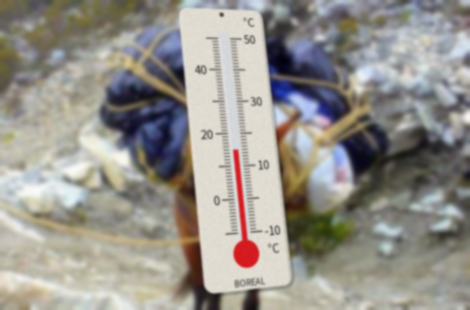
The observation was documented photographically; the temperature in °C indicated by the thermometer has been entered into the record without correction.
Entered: 15 °C
